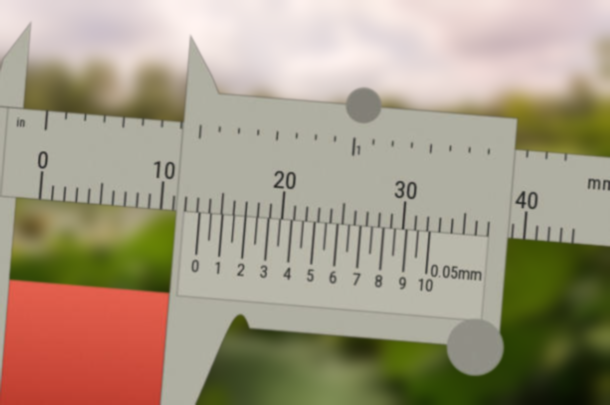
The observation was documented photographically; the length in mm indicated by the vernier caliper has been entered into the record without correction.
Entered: 13.2 mm
